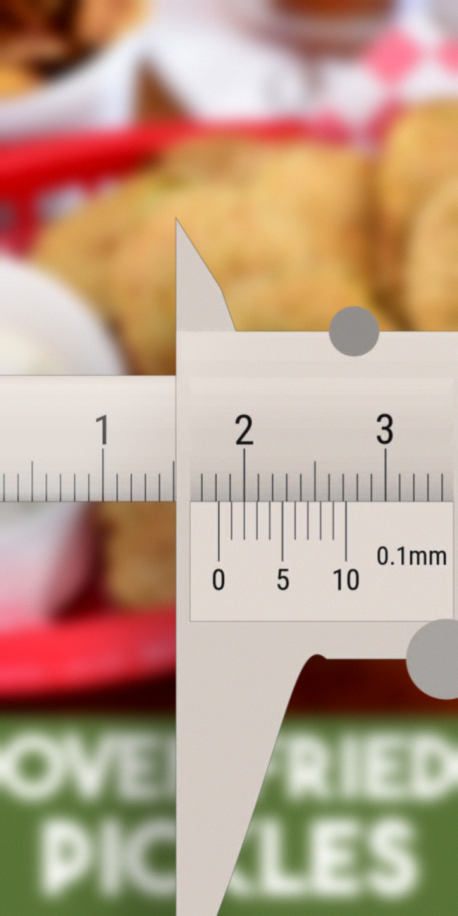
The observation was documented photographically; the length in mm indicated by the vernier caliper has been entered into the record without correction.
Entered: 18.2 mm
